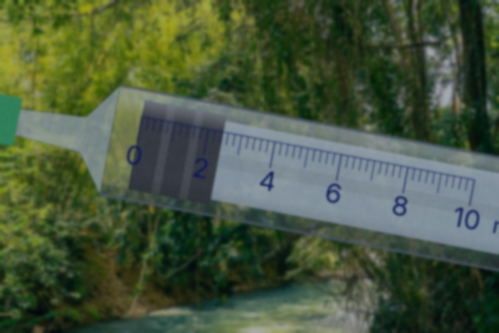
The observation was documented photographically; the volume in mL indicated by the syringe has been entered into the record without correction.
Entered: 0 mL
